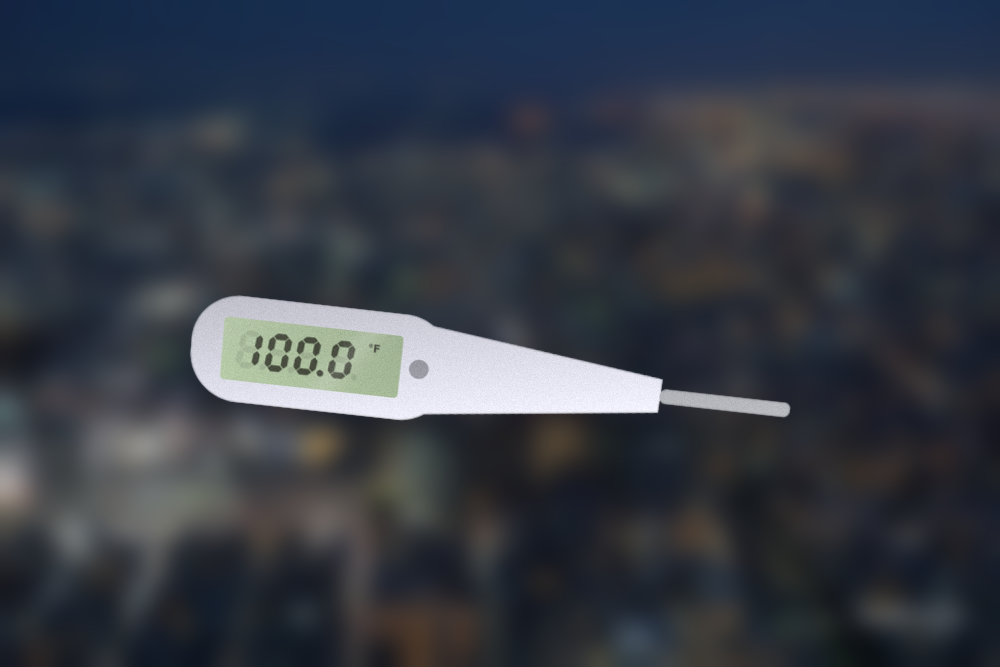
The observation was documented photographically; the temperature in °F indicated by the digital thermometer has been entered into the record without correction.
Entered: 100.0 °F
